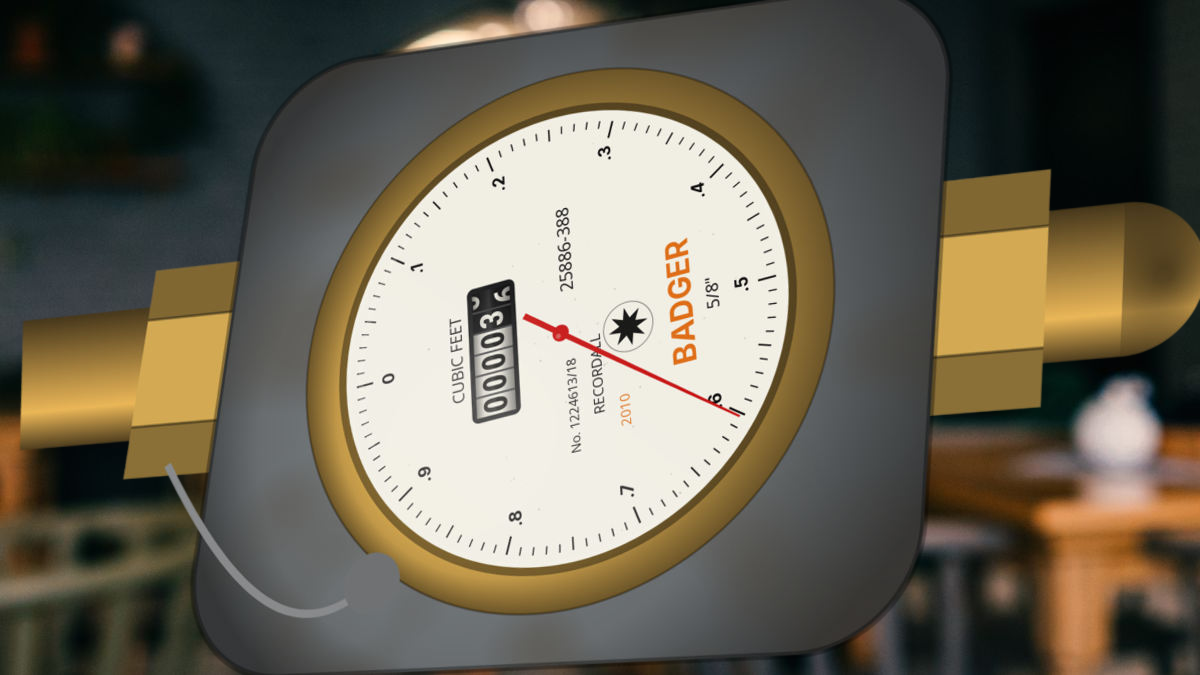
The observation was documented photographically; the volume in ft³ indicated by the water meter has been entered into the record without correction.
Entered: 35.60 ft³
